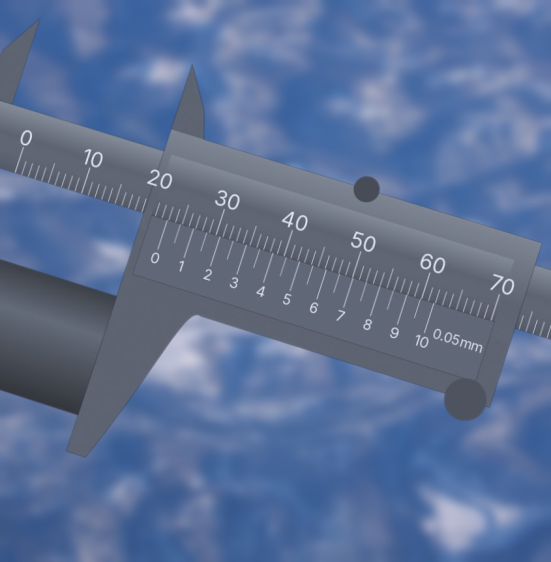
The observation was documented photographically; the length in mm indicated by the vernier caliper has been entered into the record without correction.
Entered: 22.8 mm
